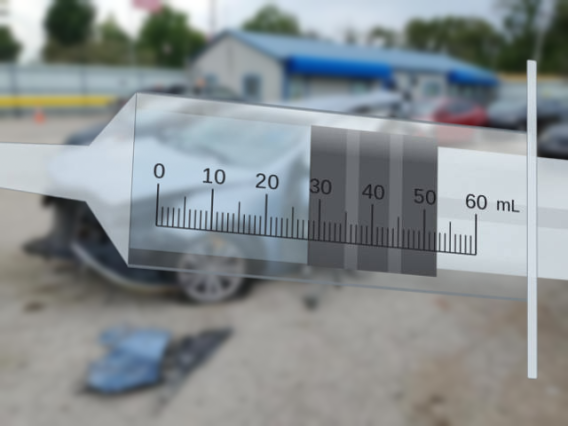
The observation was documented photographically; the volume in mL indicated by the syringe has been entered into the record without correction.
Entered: 28 mL
